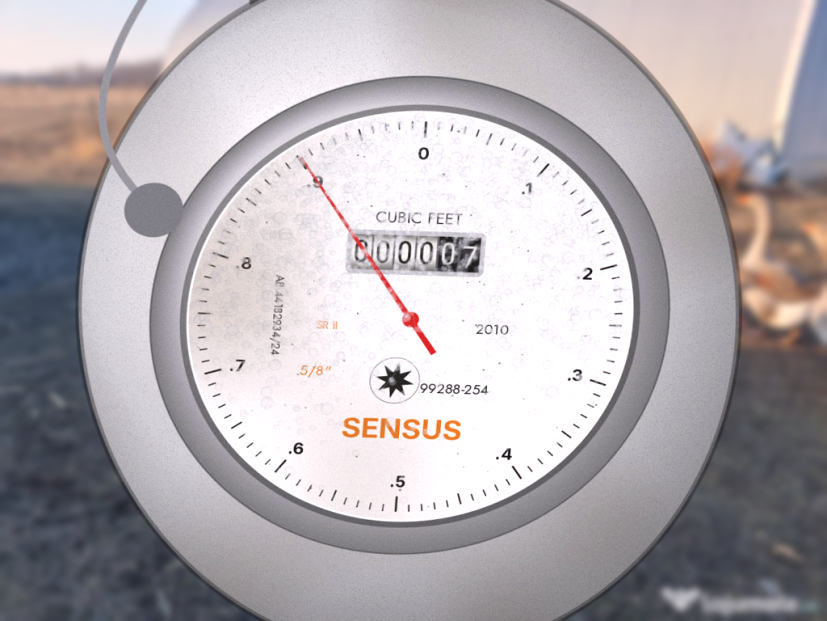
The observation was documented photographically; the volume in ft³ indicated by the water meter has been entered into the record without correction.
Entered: 6.90 ft³
